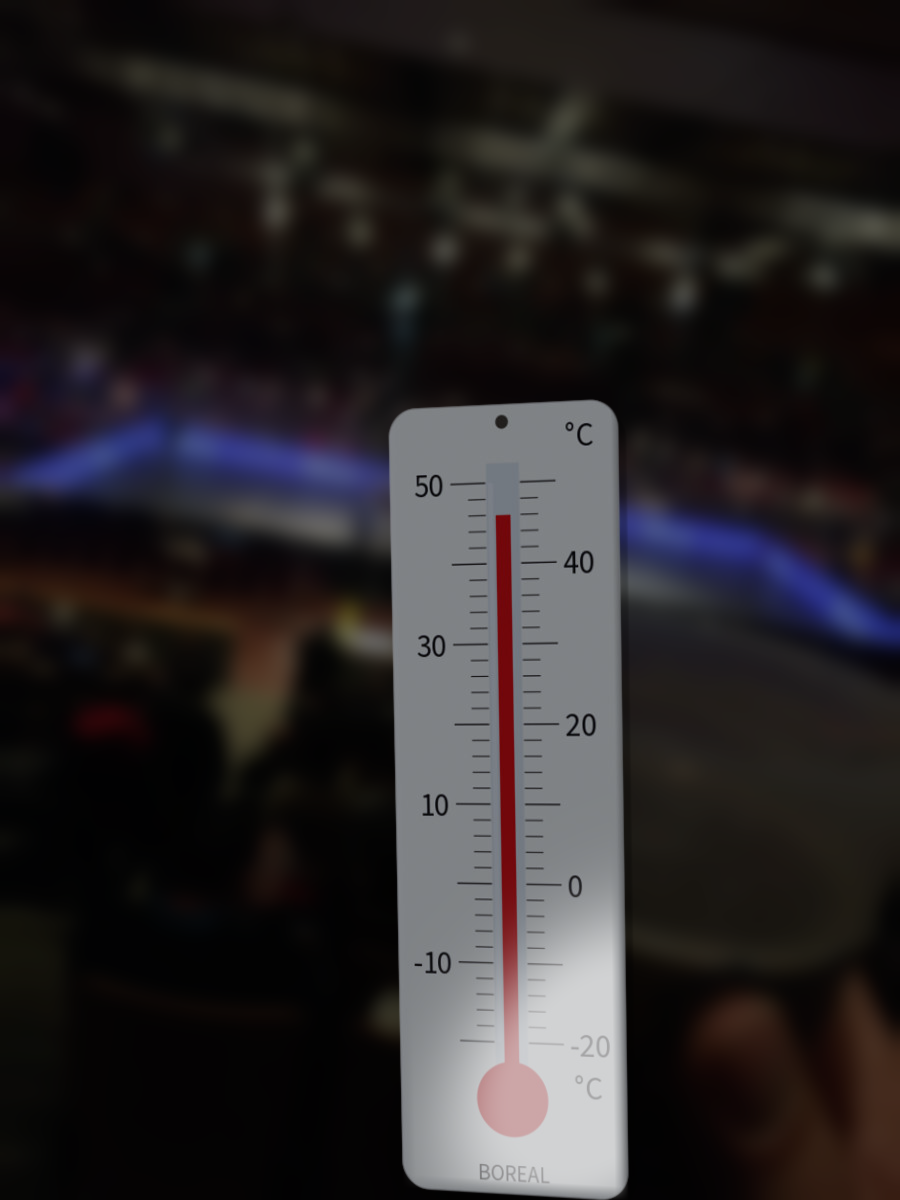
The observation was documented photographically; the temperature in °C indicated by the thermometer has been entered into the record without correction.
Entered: 46 °C
